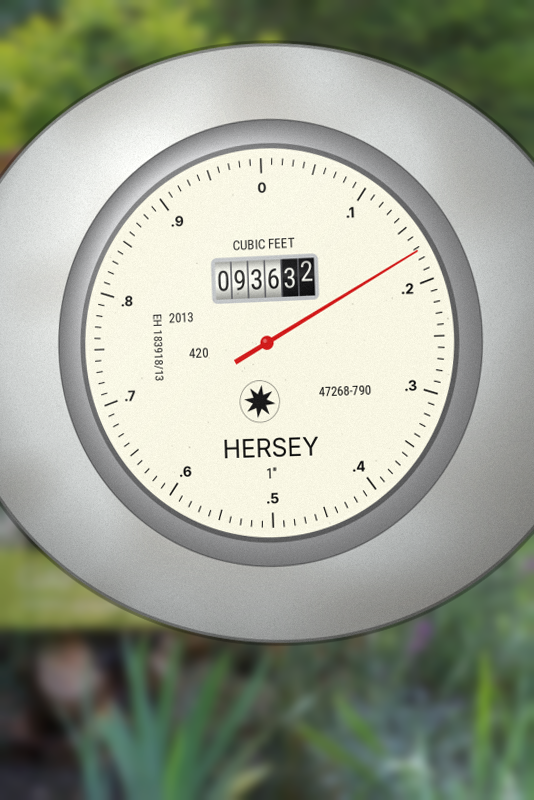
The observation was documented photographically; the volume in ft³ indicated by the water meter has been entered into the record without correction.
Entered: 93632.17 ft³
